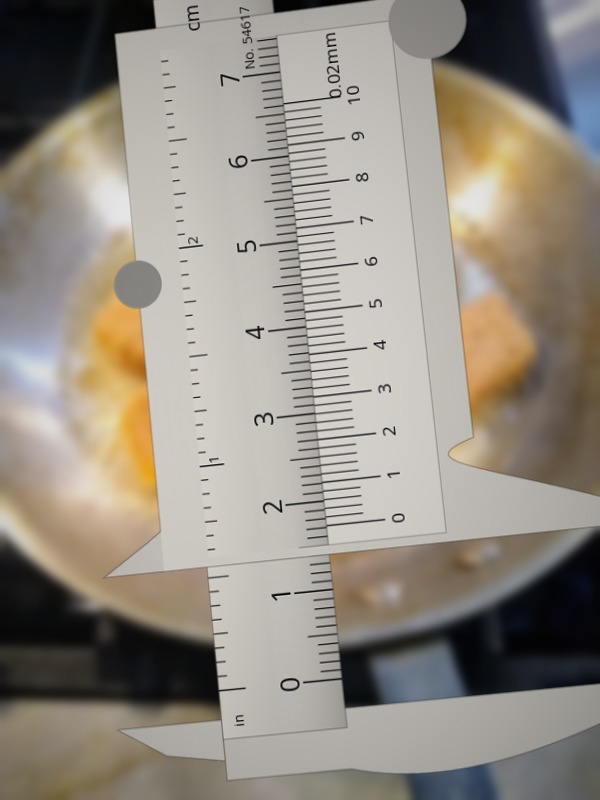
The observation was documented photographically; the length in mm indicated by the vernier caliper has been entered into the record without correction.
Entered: 17.2 mm
